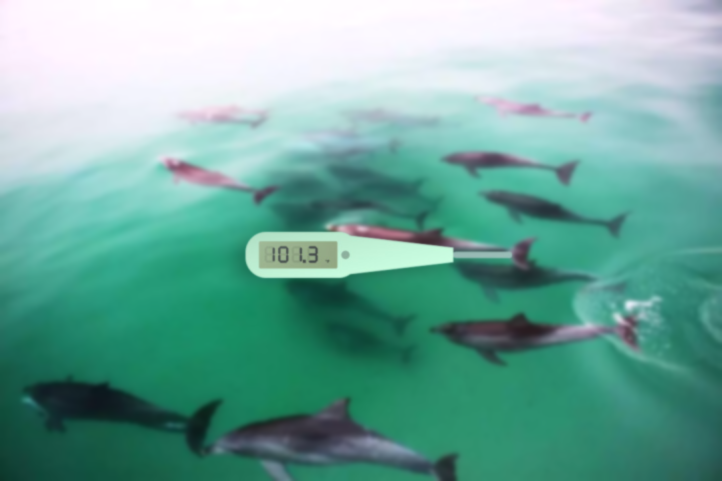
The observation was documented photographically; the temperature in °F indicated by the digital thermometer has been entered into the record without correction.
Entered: 101.3 °F
